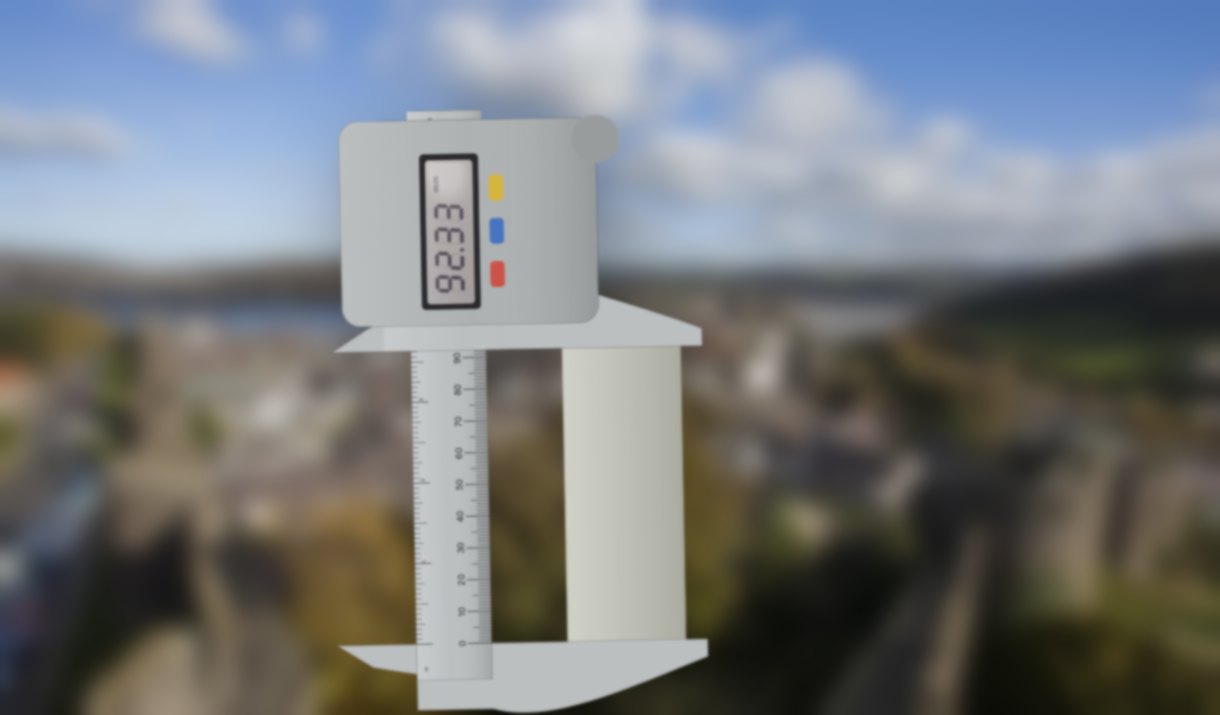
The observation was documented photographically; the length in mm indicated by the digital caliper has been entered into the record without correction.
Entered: 92.33 mm
